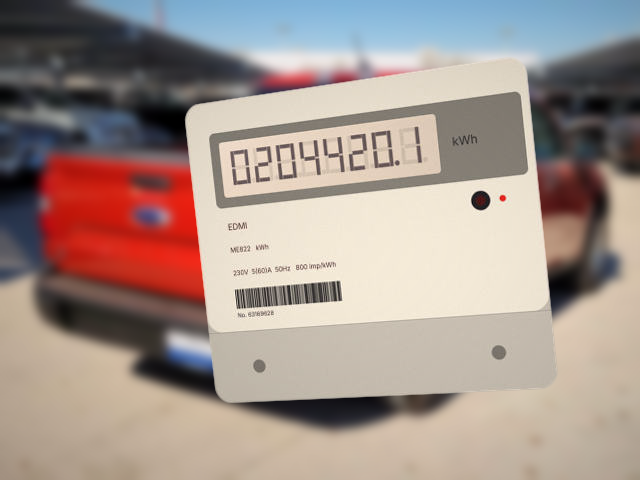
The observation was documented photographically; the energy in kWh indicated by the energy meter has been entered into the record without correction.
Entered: 204420.1 kWh
